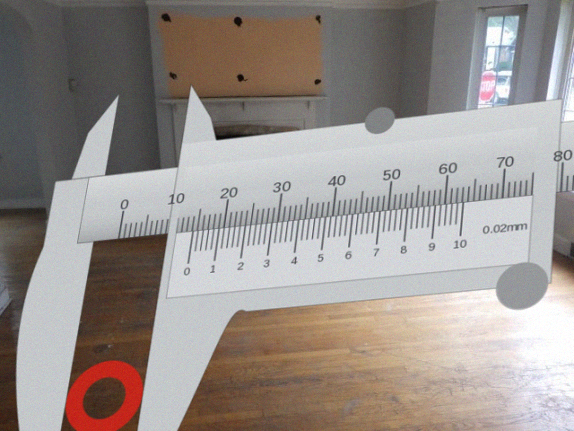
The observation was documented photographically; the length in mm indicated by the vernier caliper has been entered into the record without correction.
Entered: 14.2 mm
